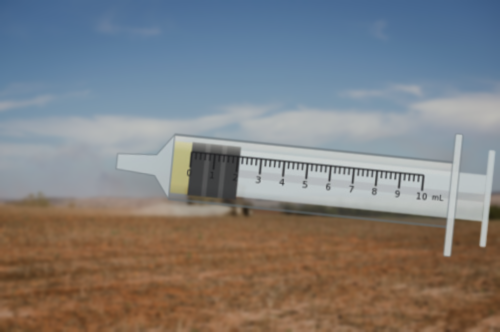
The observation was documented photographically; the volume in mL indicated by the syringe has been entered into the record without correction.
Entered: 0 mL
